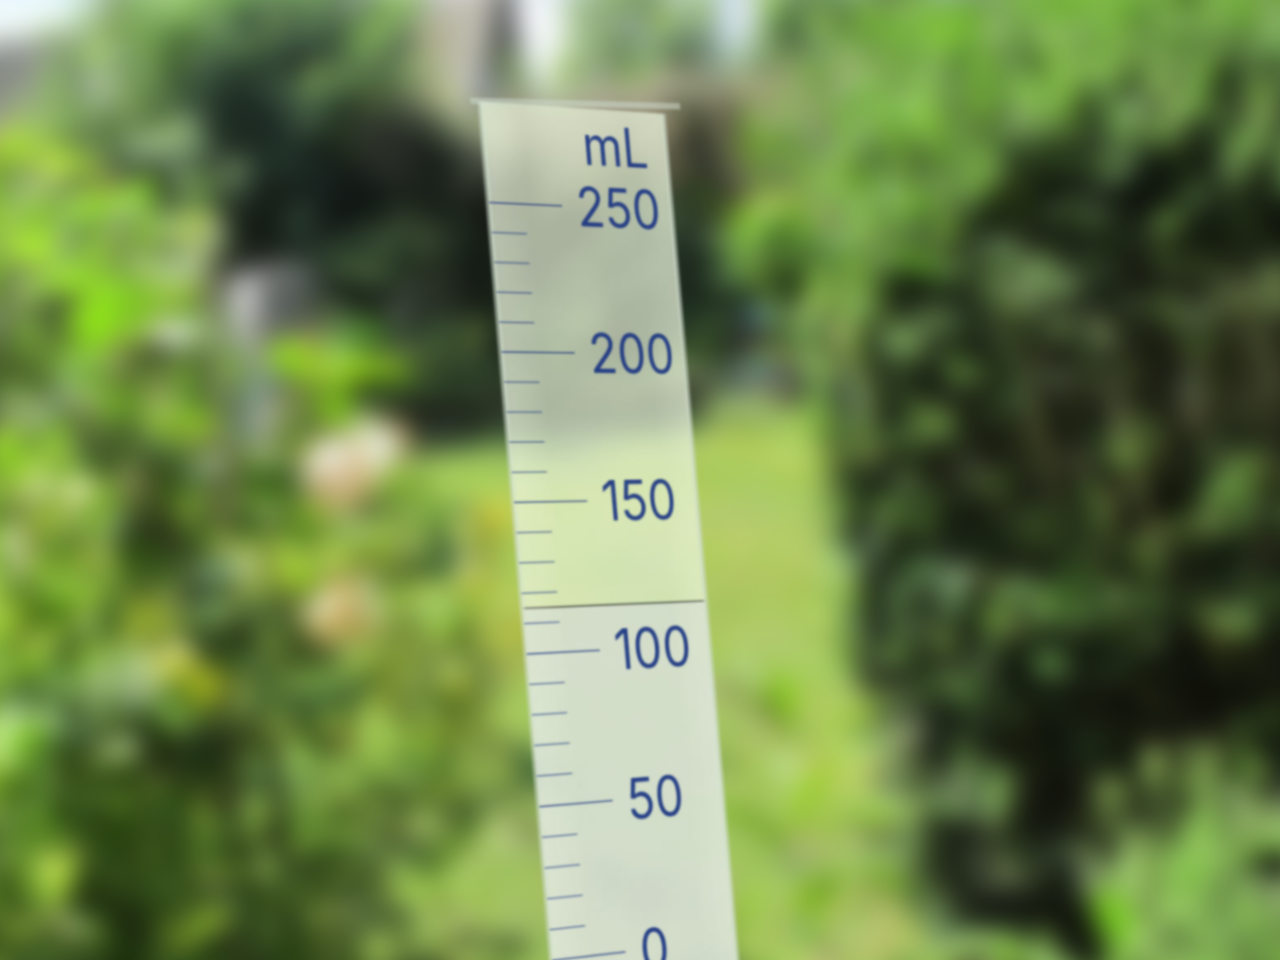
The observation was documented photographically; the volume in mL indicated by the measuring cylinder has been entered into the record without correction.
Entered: 115 mL
